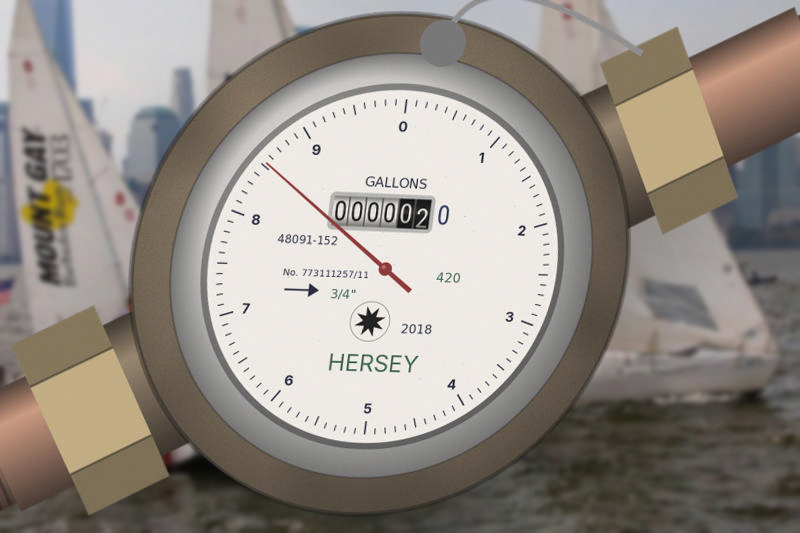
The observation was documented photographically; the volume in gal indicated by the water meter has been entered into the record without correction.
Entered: 18.5 gal
